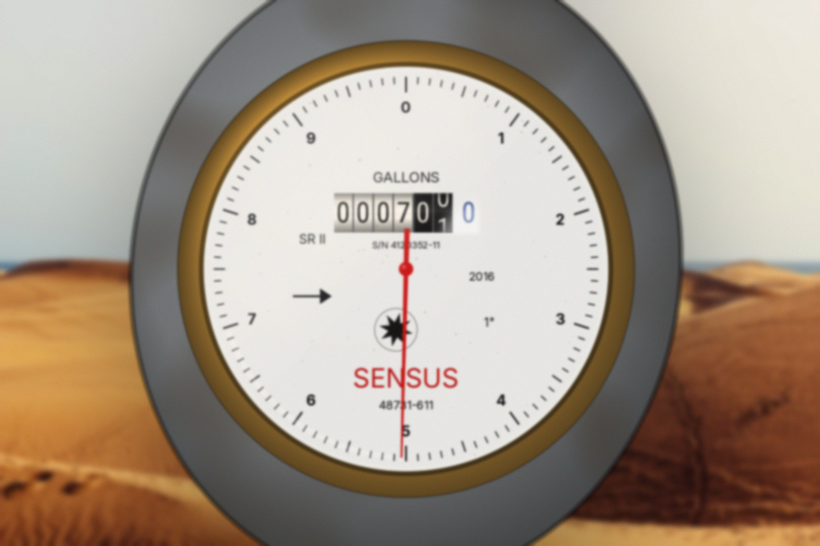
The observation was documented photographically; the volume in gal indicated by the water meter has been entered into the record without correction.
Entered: 7005.0 gal
